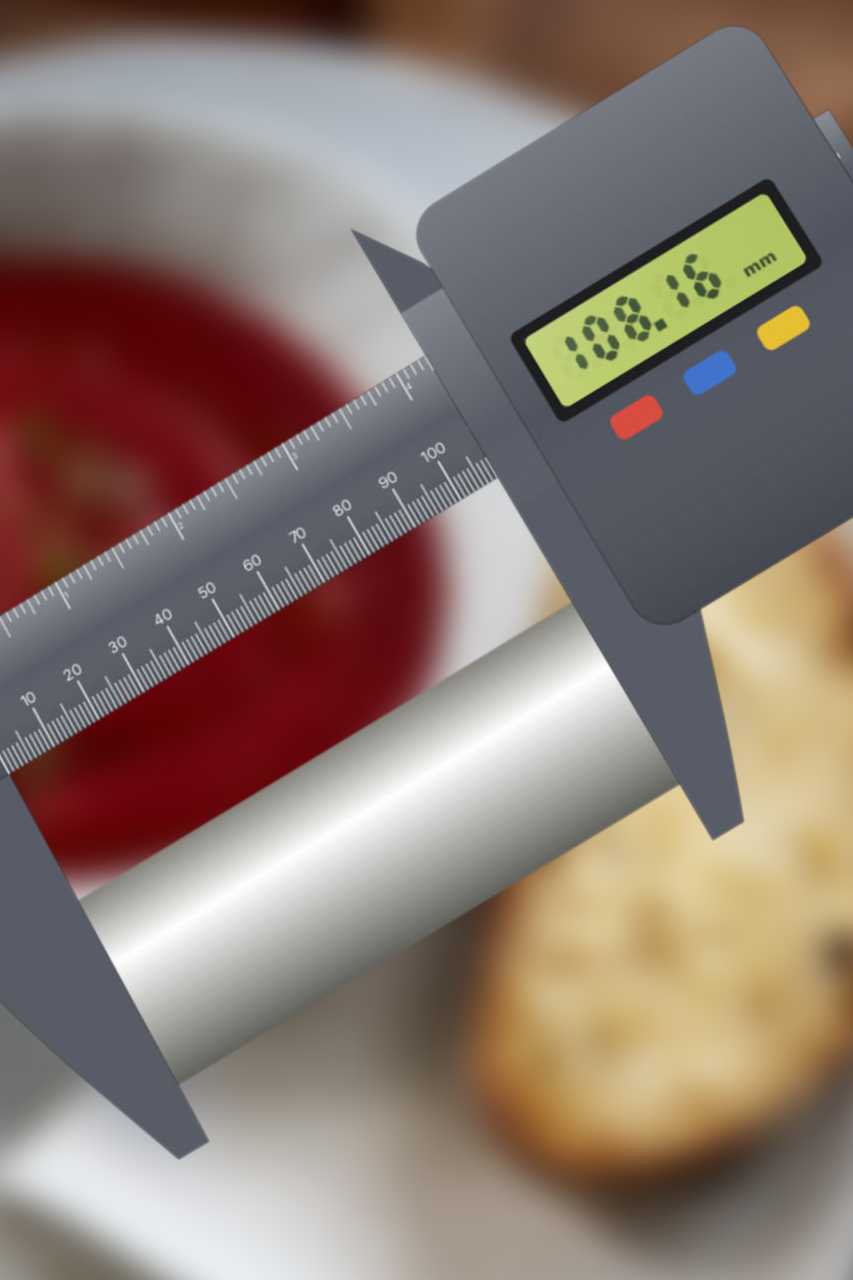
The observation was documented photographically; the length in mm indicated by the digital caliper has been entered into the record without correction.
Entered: 108.16 mm
